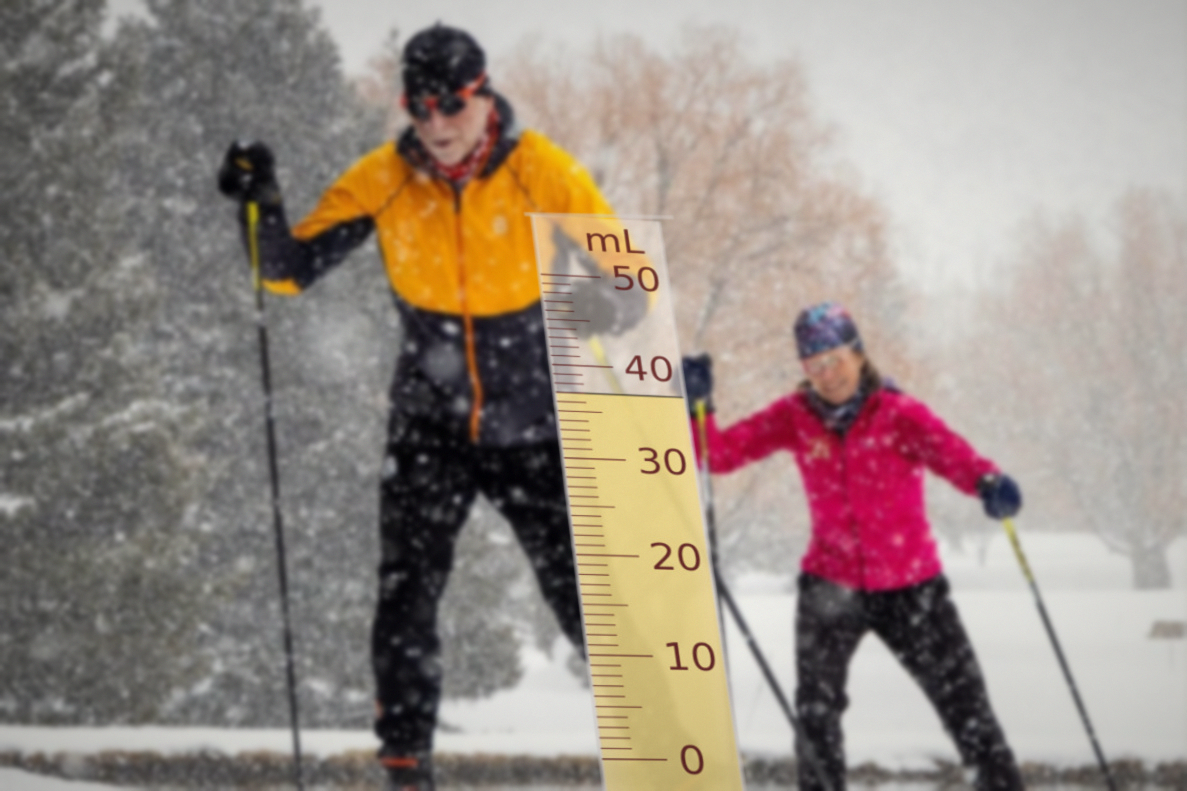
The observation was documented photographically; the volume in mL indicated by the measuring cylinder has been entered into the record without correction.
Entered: 37 mL
